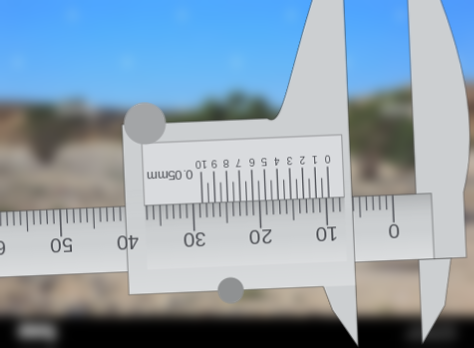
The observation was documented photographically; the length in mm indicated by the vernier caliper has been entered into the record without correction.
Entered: 9.6 mm
